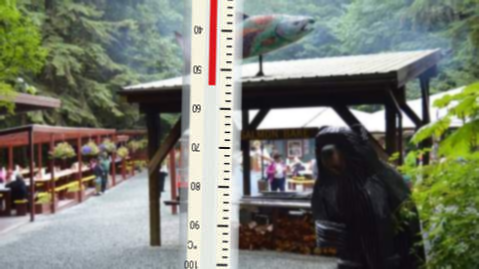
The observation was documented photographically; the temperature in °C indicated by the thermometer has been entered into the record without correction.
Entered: 54 °C
